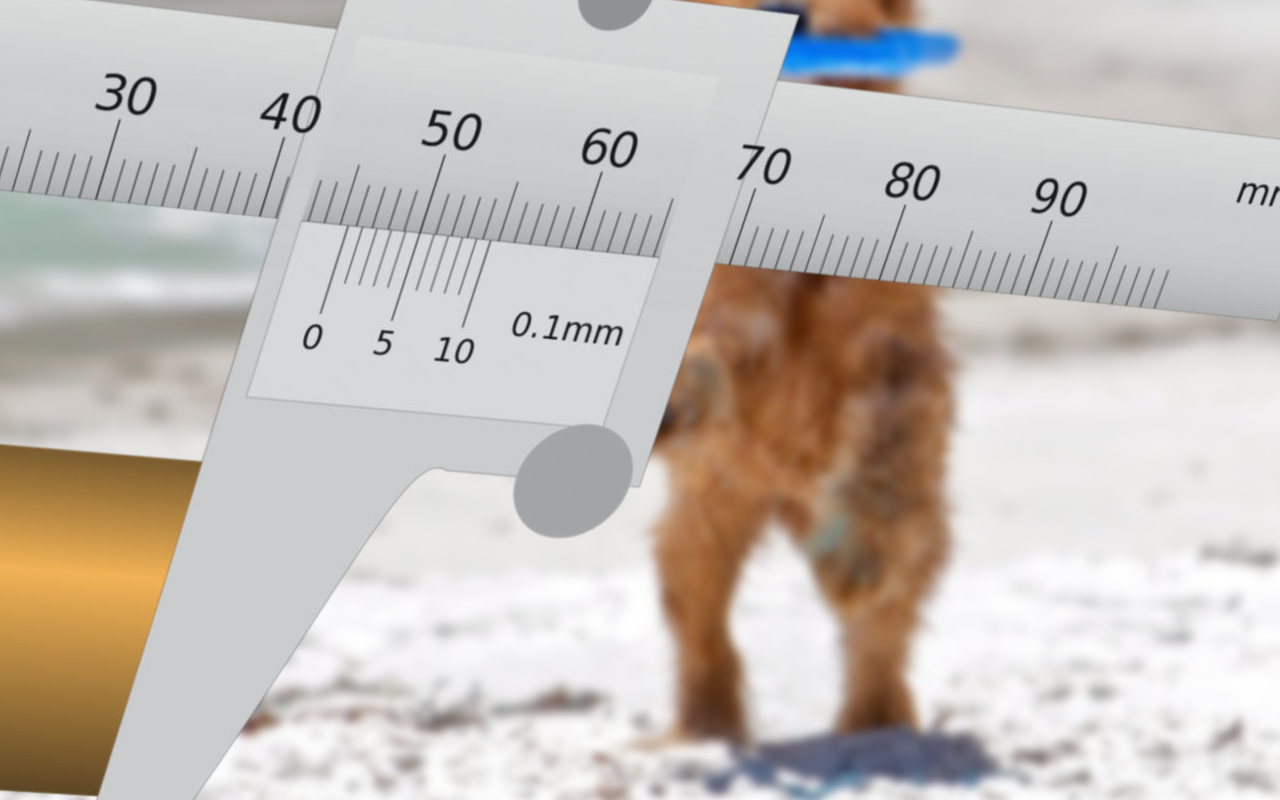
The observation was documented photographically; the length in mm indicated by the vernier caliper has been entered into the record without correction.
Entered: 45.5 mm
